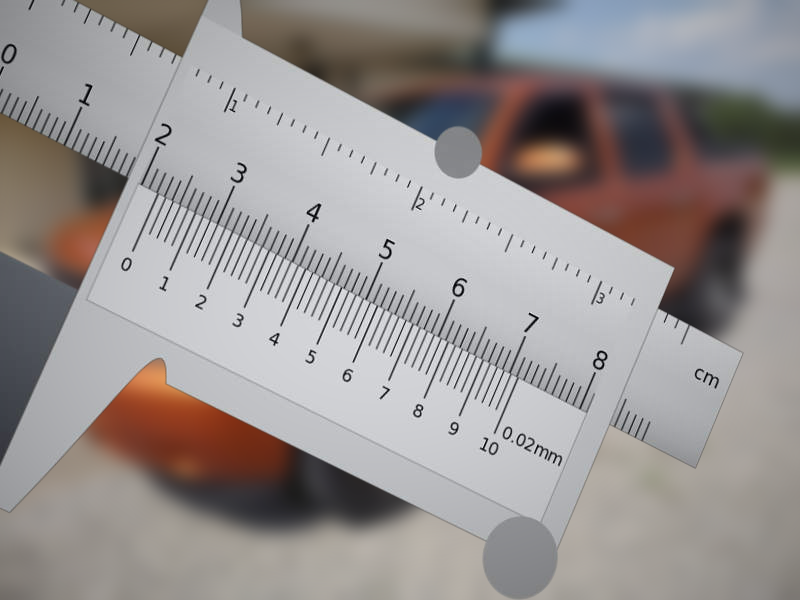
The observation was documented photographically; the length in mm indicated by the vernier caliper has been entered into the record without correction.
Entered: 22.2 mm
